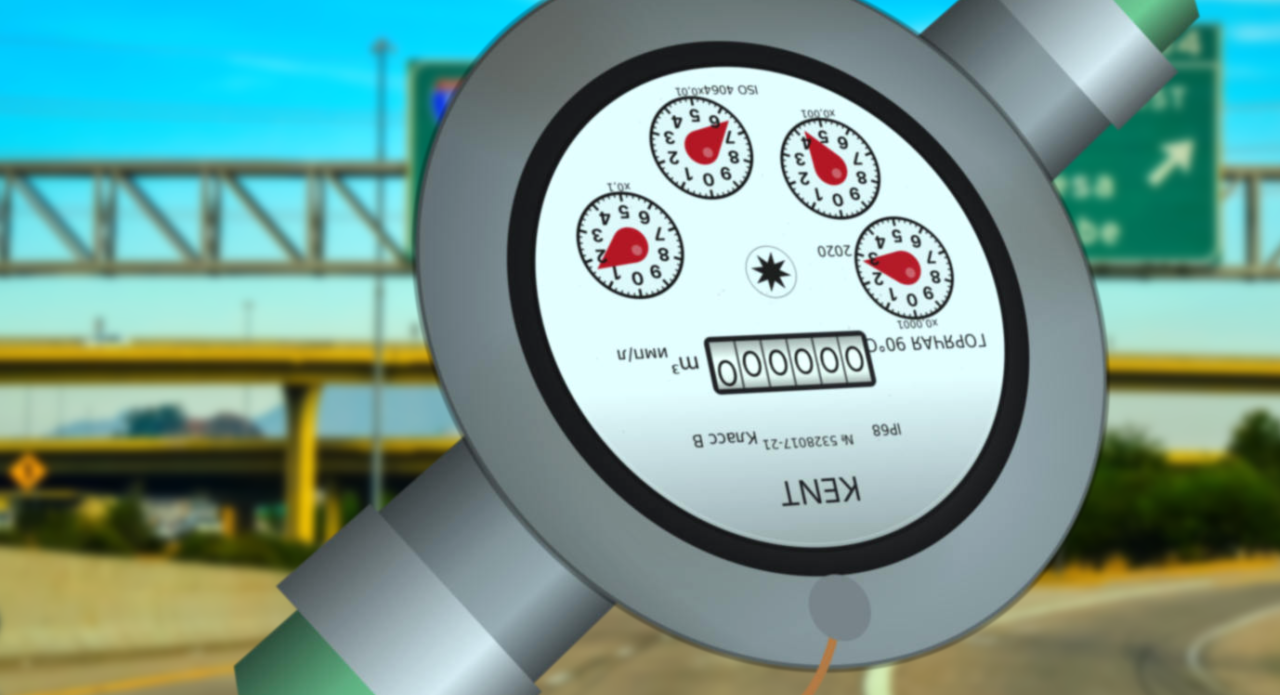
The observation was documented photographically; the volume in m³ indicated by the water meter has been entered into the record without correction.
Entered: 0.1642 m³
